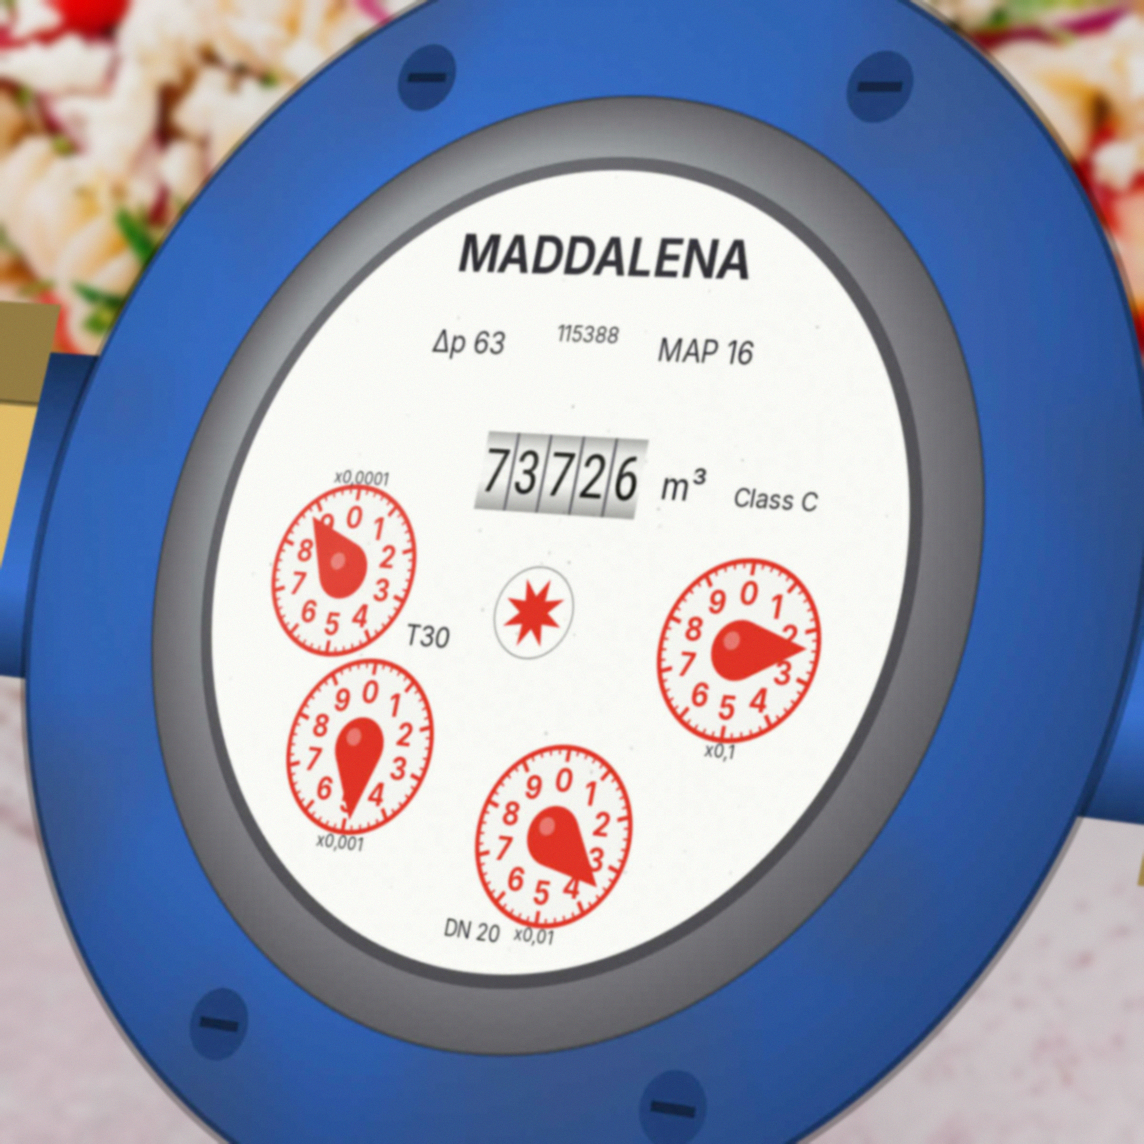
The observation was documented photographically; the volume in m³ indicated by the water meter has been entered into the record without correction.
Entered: 73726.2348 m³
